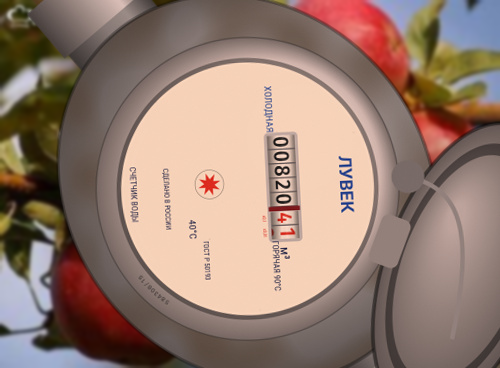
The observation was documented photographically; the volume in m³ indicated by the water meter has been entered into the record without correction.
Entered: 820.41 m³
